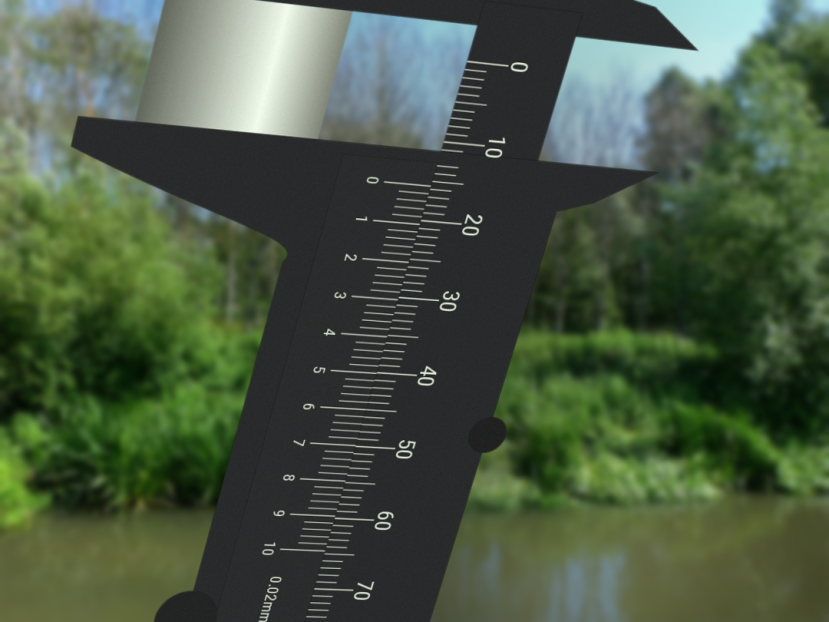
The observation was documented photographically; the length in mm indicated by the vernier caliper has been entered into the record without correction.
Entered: 15.6 mm
